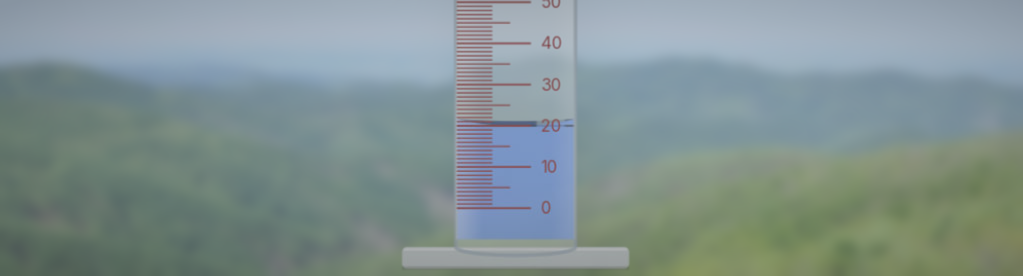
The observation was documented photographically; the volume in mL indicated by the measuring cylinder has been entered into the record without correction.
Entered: 20 mL
